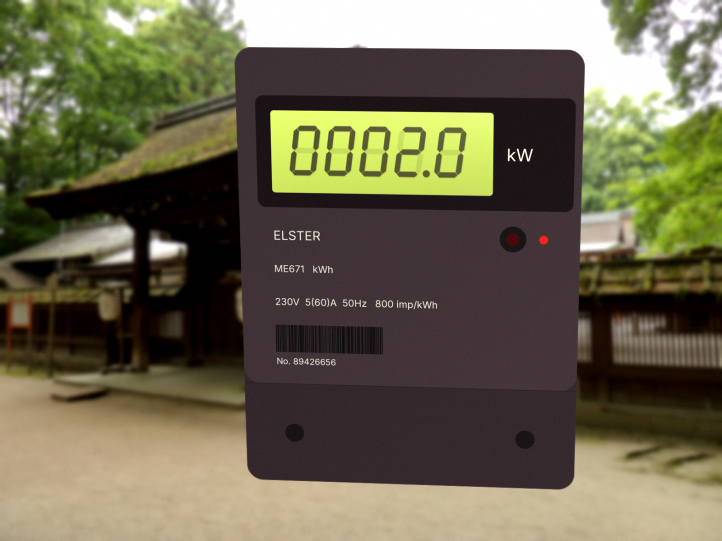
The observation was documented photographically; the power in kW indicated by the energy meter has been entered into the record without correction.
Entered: 2.0 kW
